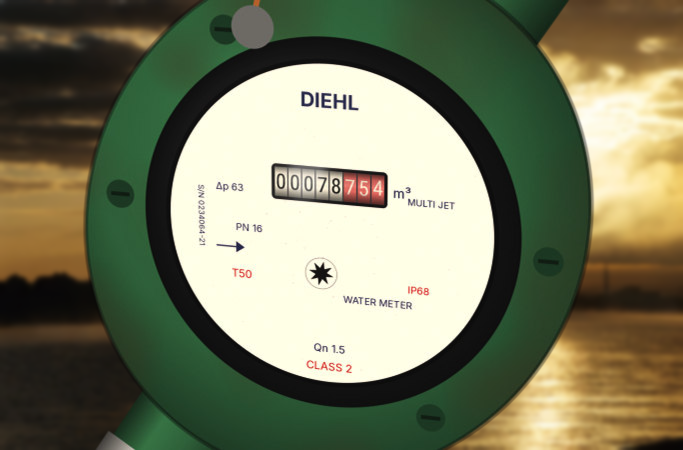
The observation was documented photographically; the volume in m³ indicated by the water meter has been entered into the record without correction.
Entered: 78.754 m³
